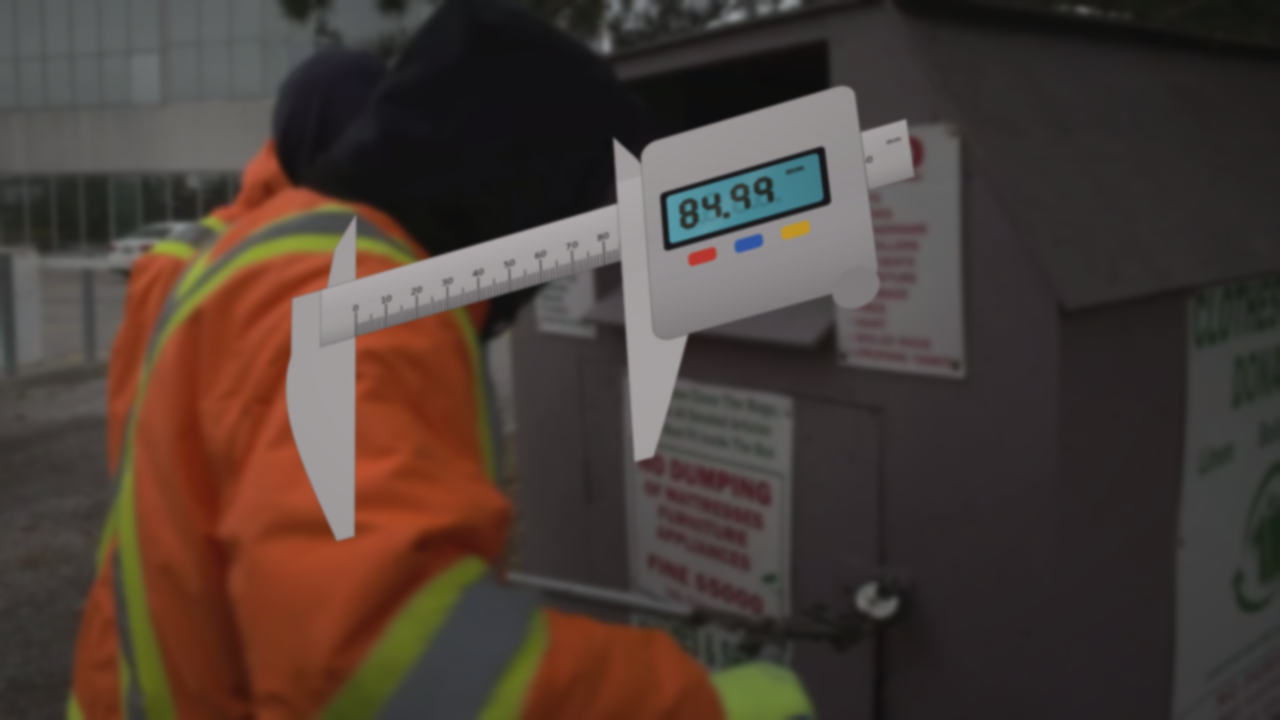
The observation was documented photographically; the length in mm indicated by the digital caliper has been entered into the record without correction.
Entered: 84.99 mm
